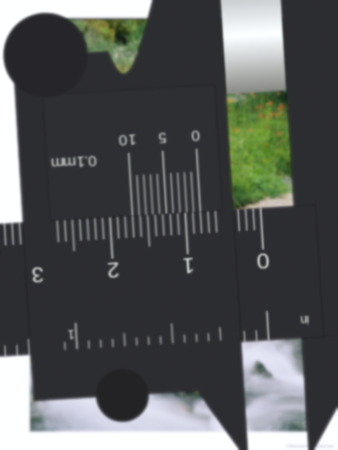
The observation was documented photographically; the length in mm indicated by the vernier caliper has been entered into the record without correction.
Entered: 8.0 mm
